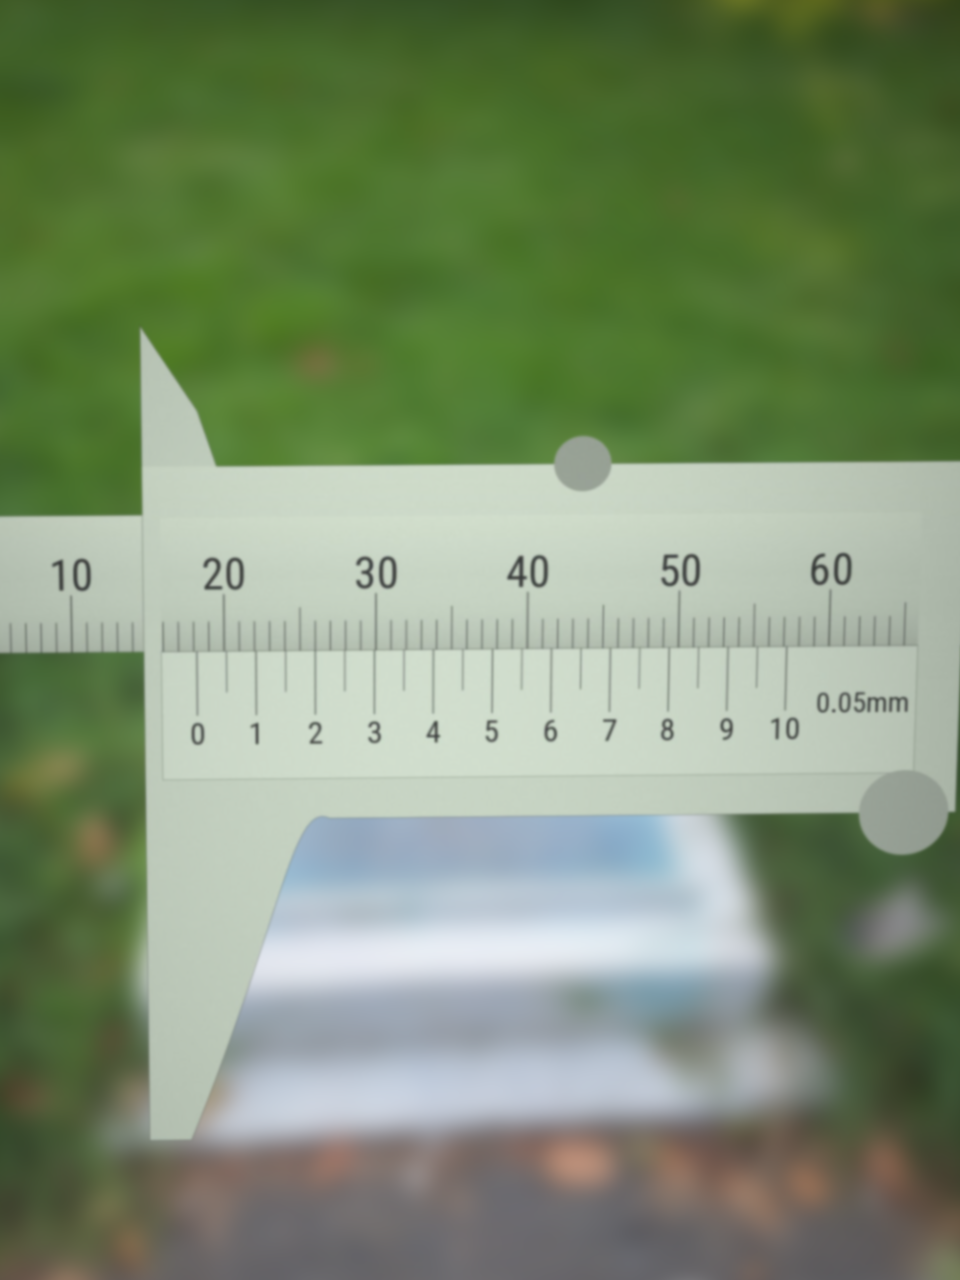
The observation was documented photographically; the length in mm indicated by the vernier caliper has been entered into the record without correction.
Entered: 18.2 mm
